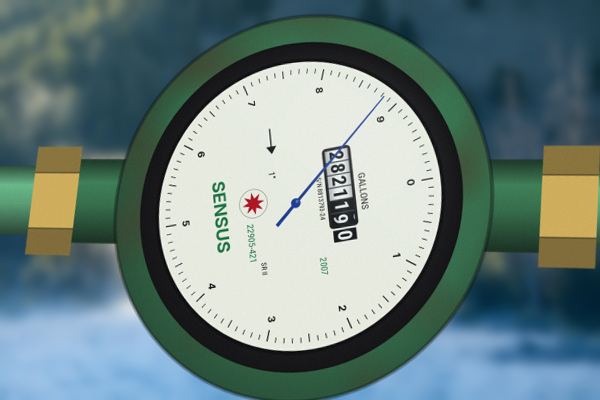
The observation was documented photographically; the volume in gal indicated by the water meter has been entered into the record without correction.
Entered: 2821188.8 gal
